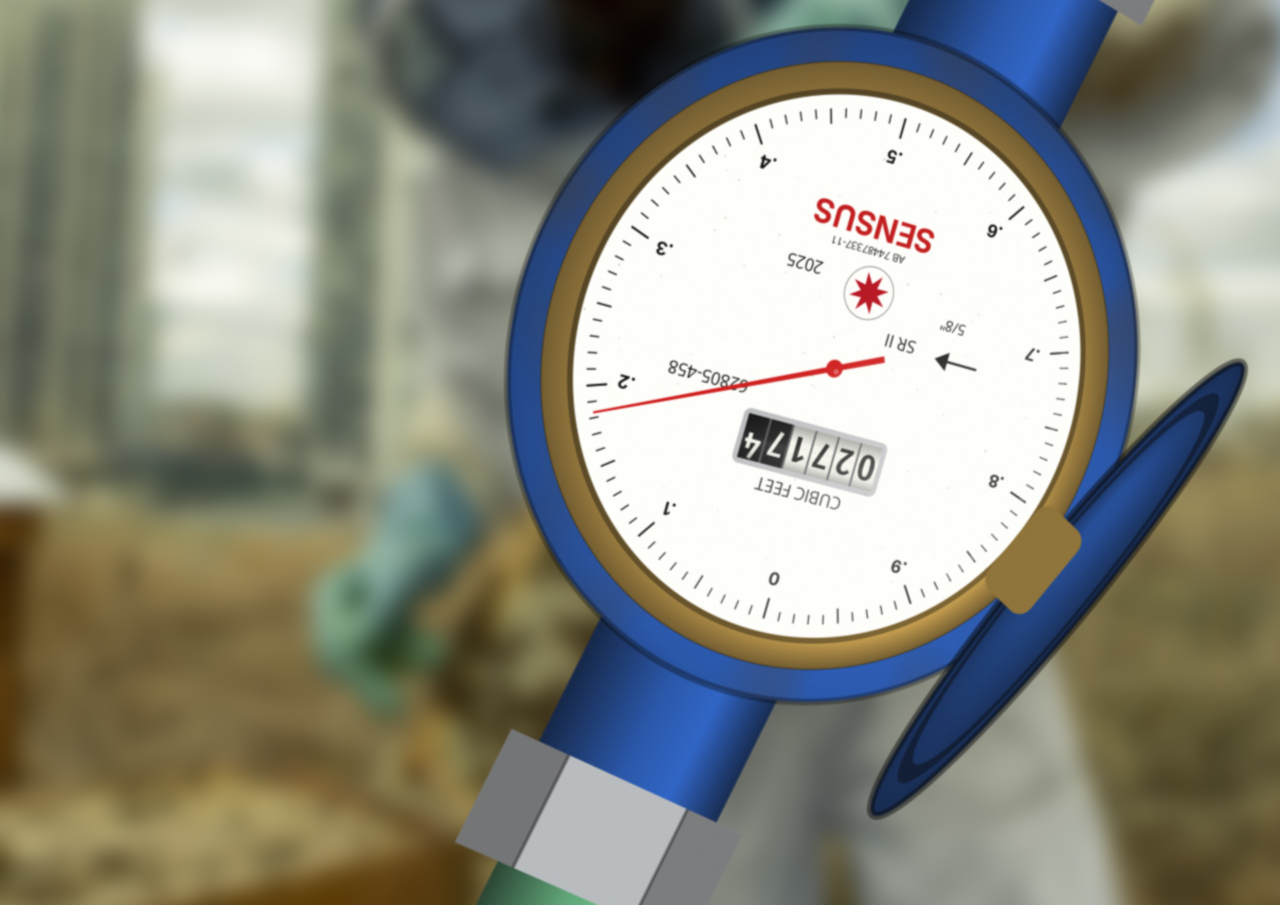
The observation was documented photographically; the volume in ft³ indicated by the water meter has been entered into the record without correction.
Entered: 27174.18 ft³
